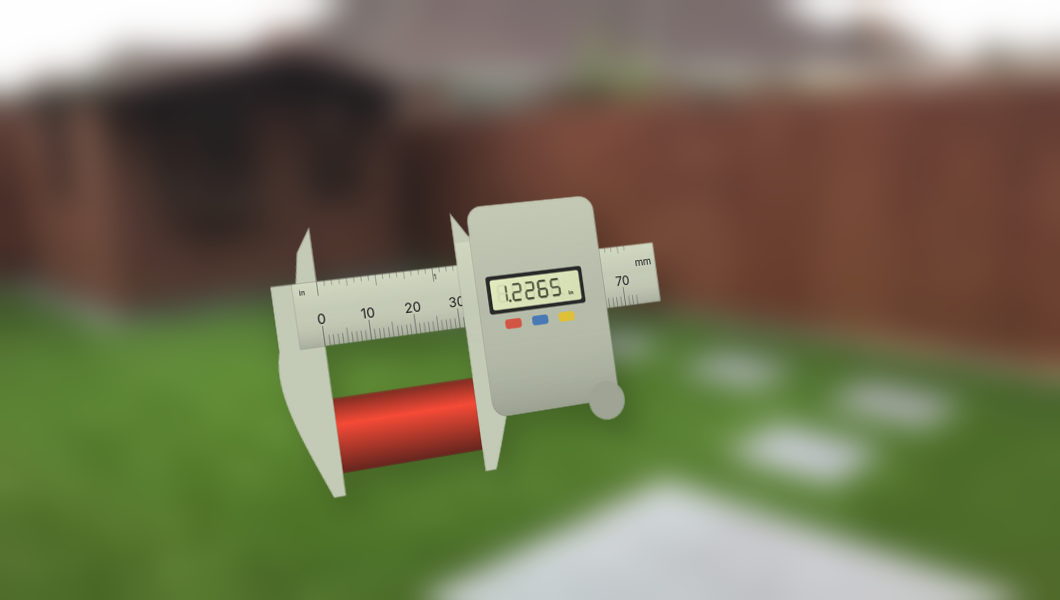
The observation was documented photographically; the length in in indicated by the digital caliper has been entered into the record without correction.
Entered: 1.2265 in
